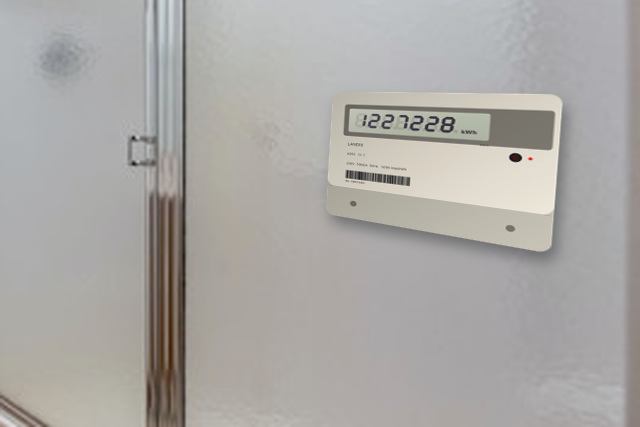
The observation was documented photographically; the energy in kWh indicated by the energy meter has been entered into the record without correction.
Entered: 1227228 kWh
